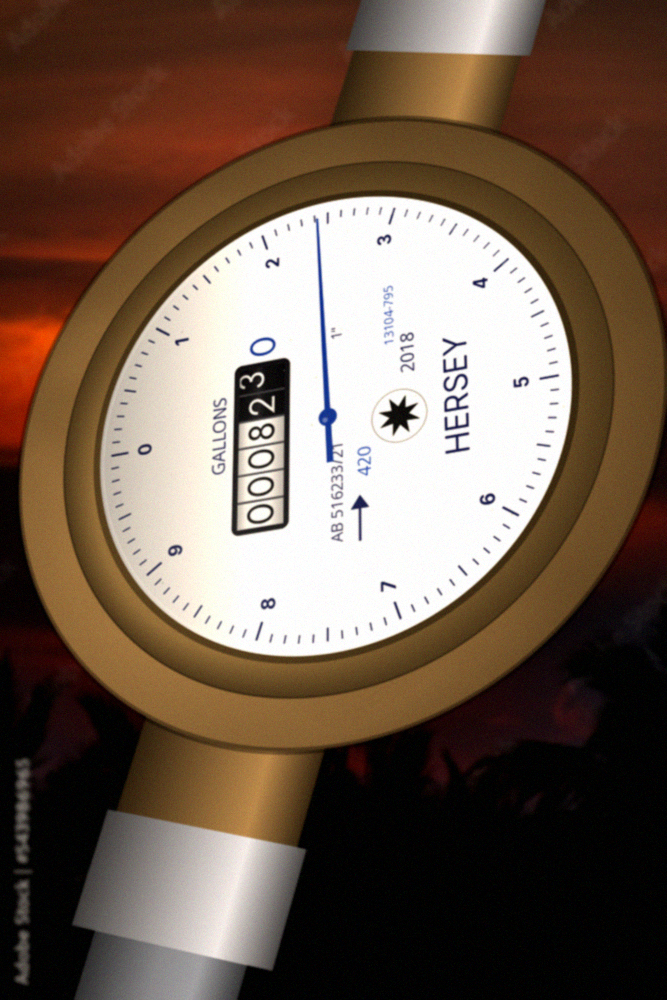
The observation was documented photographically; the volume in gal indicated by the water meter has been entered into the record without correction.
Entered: 8232.4 gal
